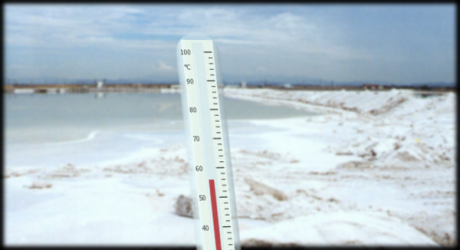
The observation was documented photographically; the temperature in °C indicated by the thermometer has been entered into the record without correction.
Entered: 56 °C
